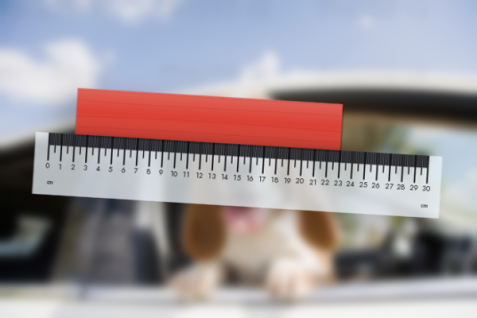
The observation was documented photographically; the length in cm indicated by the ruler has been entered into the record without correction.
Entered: 21 cm
